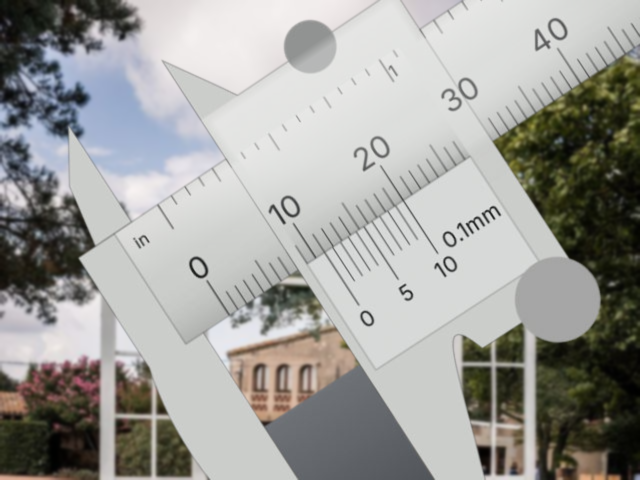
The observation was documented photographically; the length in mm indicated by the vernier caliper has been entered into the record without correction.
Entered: 11.0 mm
